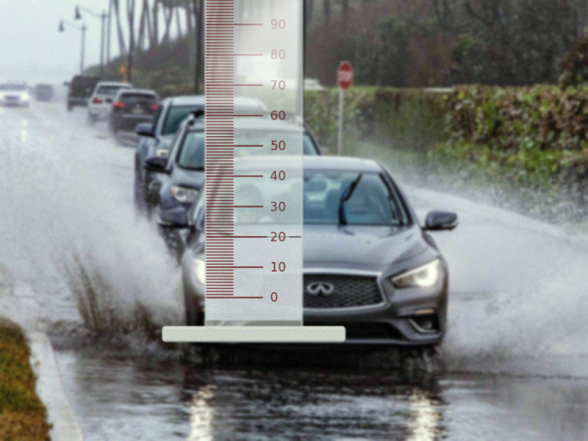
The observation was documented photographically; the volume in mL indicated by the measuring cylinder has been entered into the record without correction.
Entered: 20 mL
